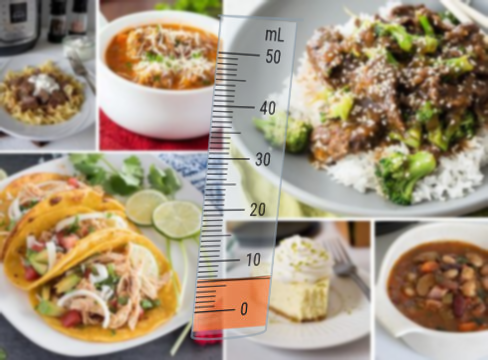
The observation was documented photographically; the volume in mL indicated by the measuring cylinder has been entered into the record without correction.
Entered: 6 mL
